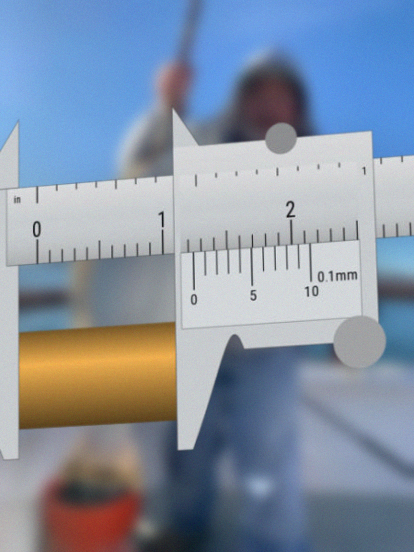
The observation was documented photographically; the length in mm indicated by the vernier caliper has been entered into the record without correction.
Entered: 12.4 mm
